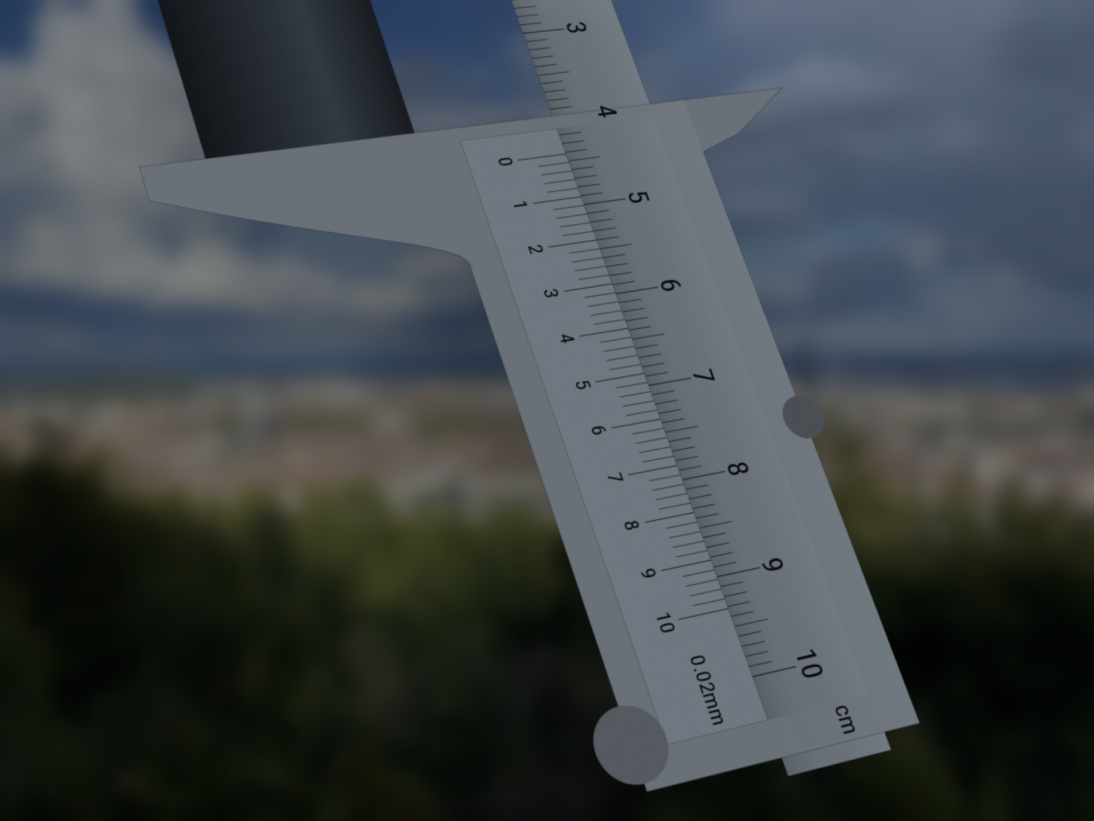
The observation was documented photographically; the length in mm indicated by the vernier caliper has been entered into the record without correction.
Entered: 44.2 mm
